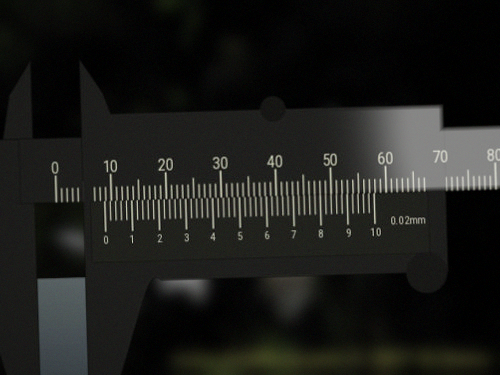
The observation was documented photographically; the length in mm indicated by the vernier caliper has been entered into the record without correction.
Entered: 8.8 mm
